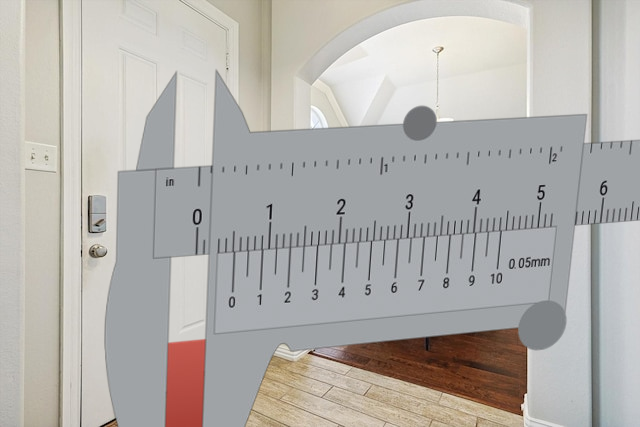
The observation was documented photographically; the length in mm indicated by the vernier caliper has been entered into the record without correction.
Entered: 5.2 mm
